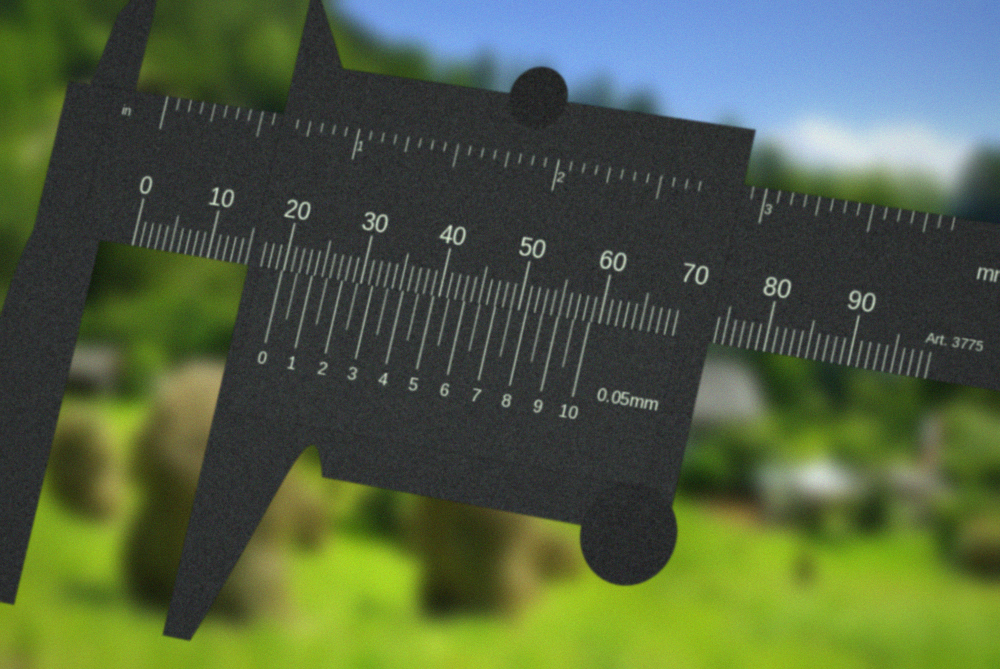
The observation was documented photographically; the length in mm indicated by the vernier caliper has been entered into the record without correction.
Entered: 19.8 mm
